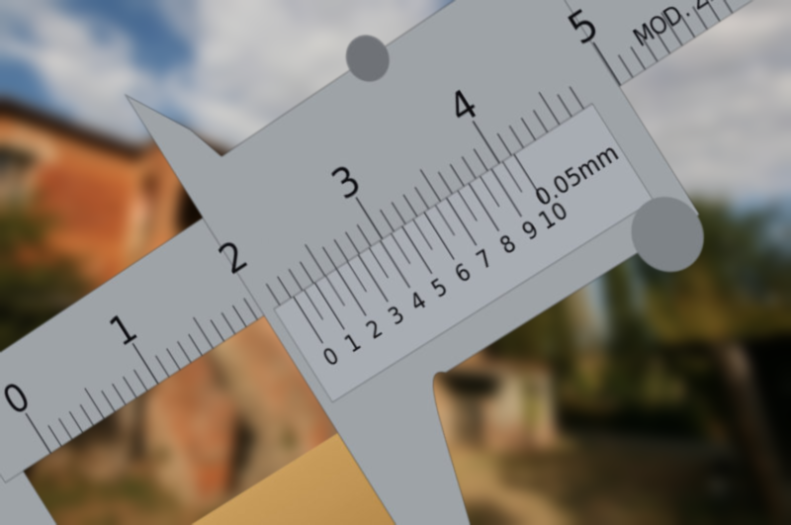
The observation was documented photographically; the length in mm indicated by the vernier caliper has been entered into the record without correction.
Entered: 22.2 mm
